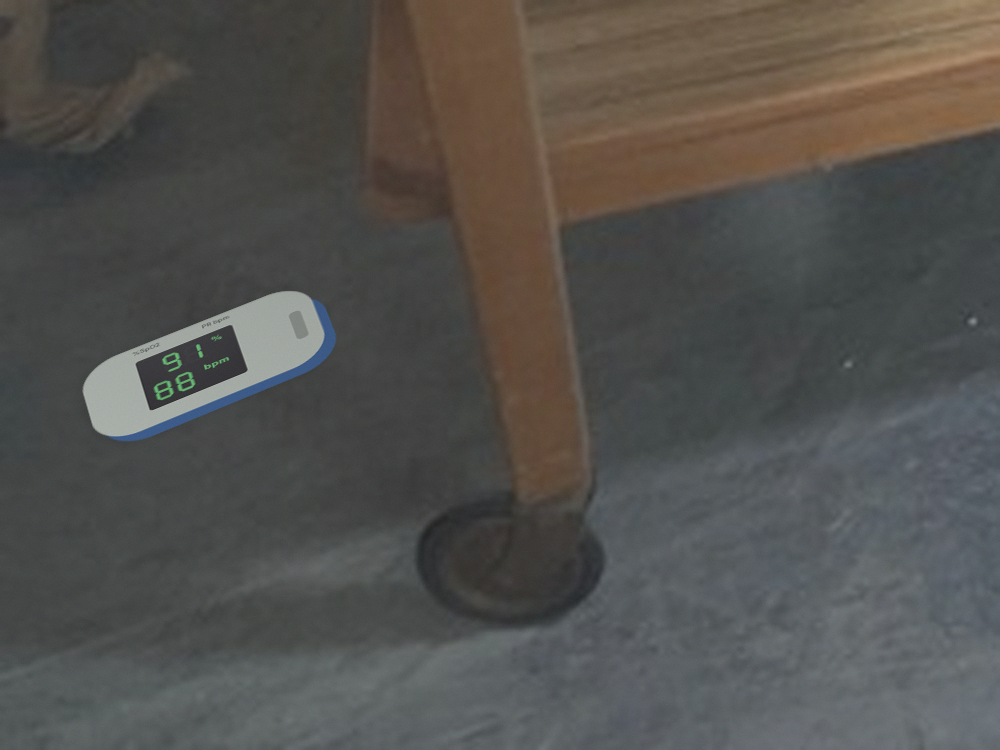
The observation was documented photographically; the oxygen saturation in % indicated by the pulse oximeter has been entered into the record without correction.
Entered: 91 %
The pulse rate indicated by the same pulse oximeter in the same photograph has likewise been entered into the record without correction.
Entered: 88 bpm
